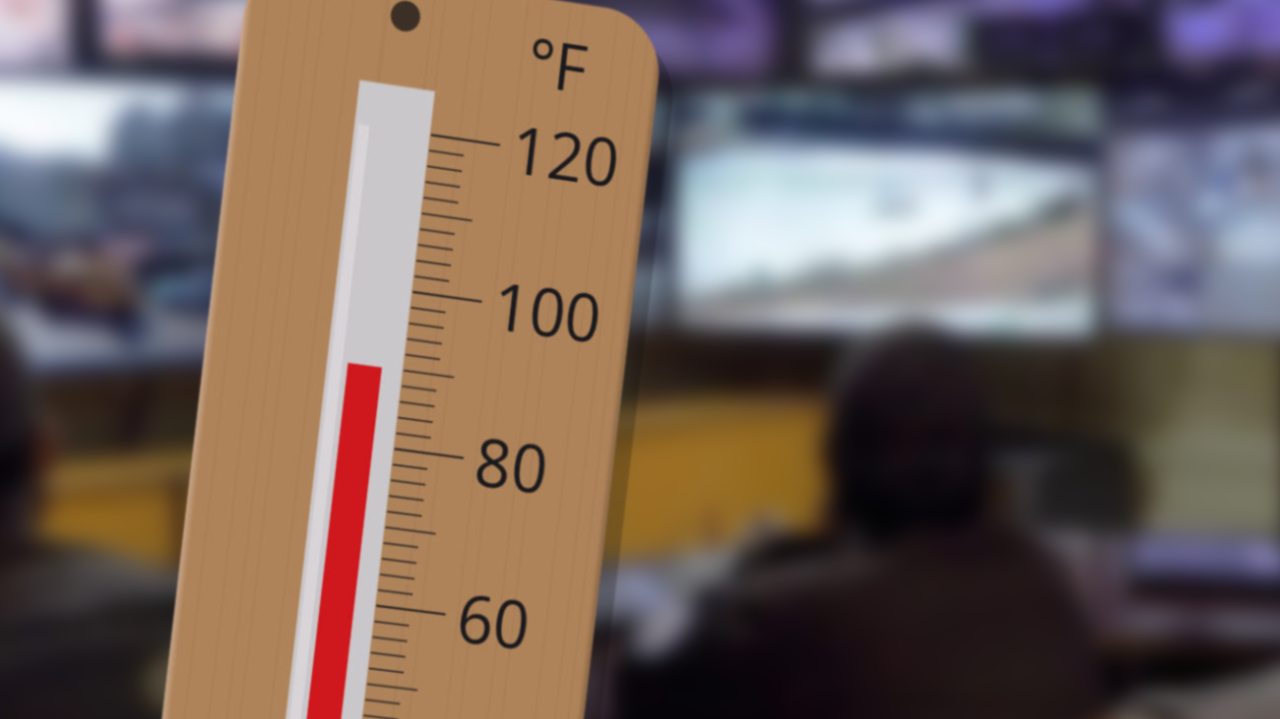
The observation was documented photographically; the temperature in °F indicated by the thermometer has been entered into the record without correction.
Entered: 90 °F
